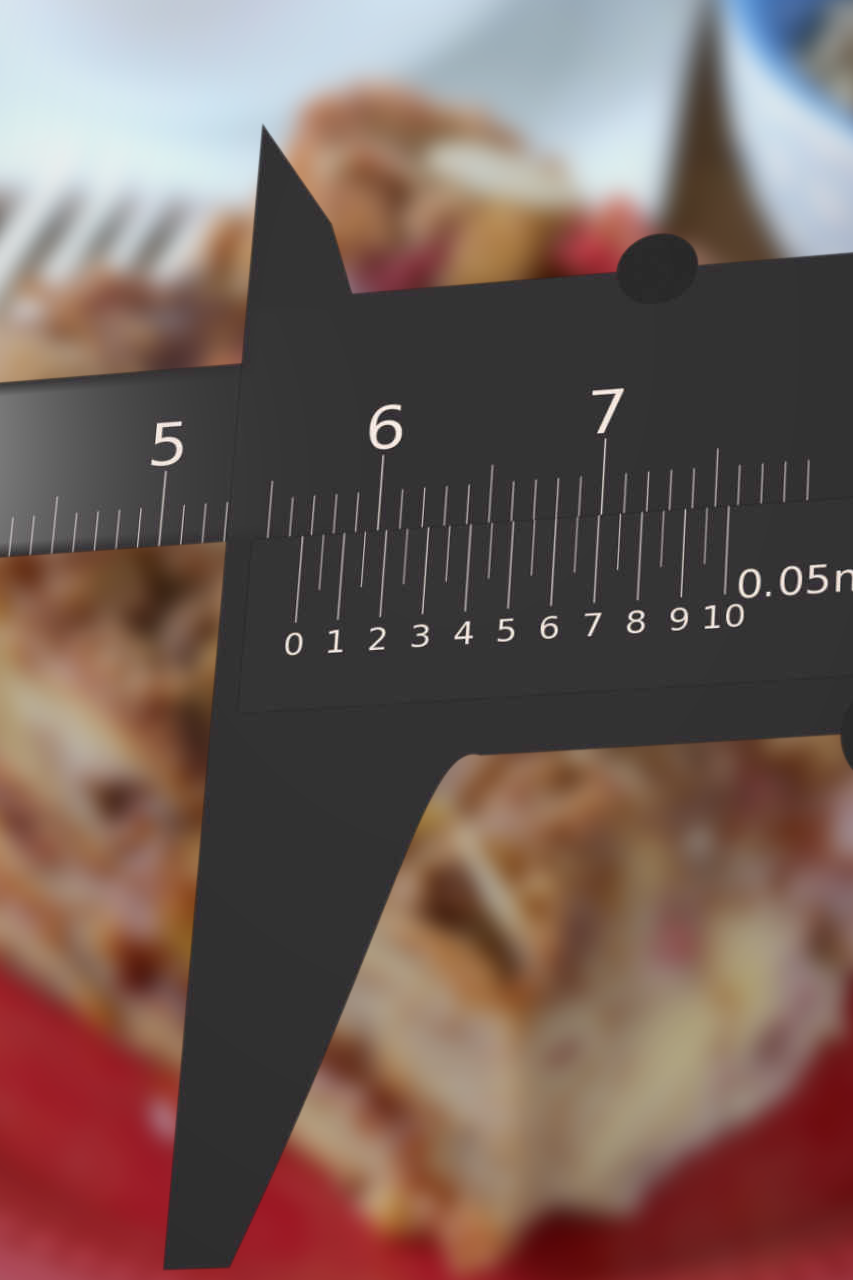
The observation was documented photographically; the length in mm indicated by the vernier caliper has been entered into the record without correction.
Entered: 56.6 mm
